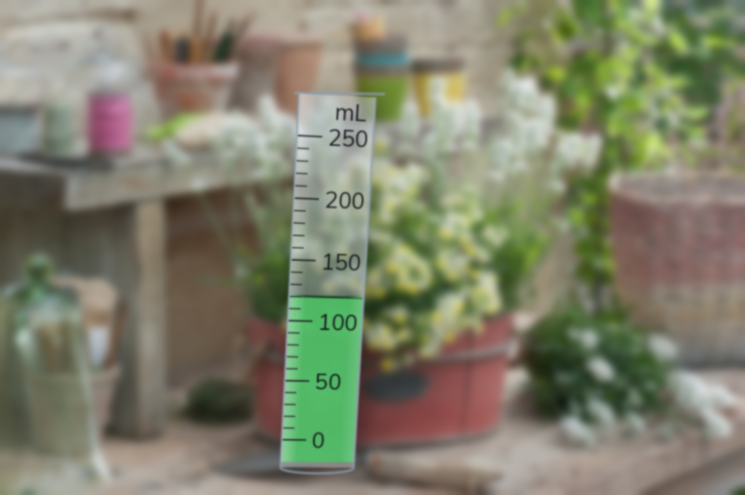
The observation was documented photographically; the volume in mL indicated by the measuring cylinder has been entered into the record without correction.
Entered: 120 mL
